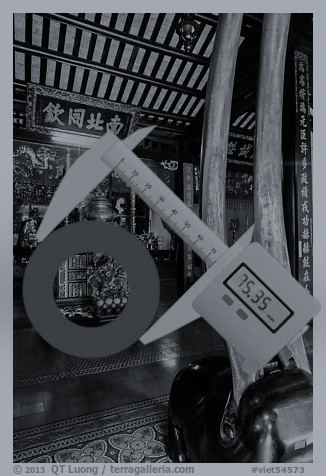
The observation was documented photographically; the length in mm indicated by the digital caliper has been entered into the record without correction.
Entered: 75.35 mm
